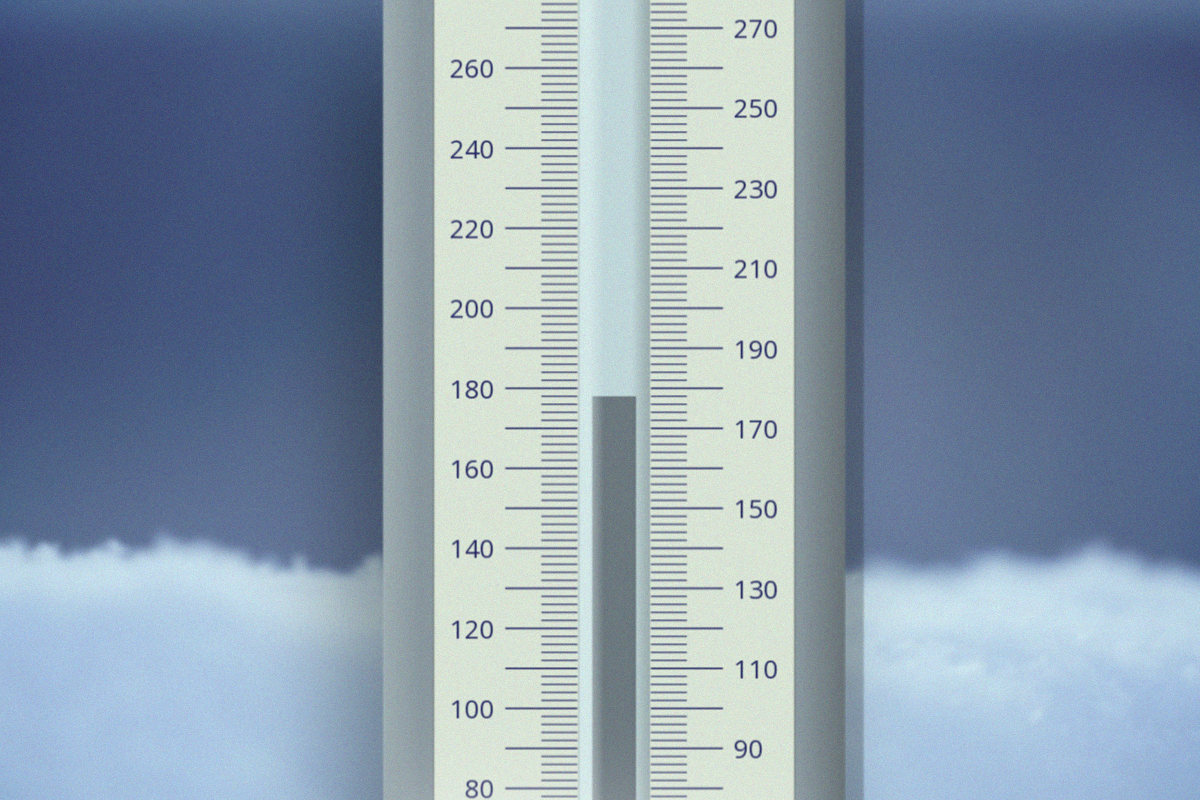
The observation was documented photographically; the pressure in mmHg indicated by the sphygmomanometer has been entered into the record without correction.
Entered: 178 mmHg
